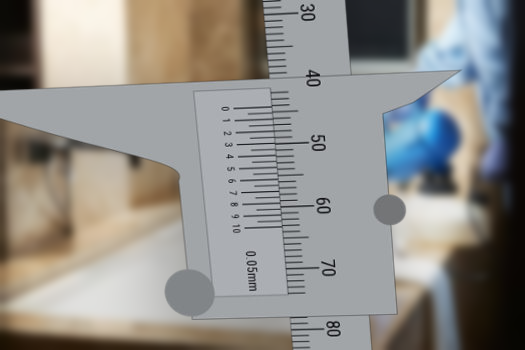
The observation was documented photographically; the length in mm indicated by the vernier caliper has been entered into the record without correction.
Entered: 44.2 mm
